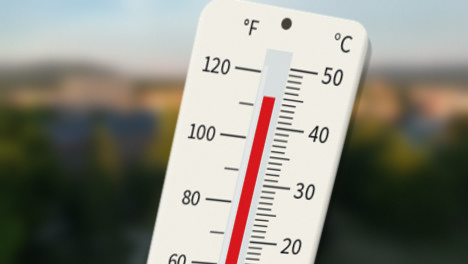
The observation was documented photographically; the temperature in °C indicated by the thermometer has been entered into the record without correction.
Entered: 45 °C
